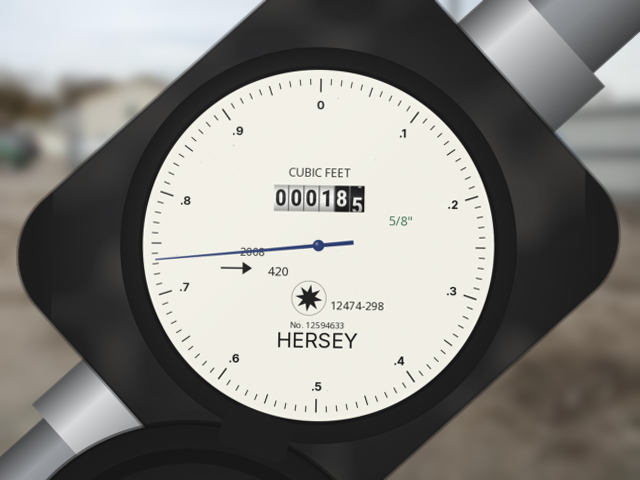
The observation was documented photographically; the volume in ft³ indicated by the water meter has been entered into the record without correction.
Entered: 184.73 ft³
